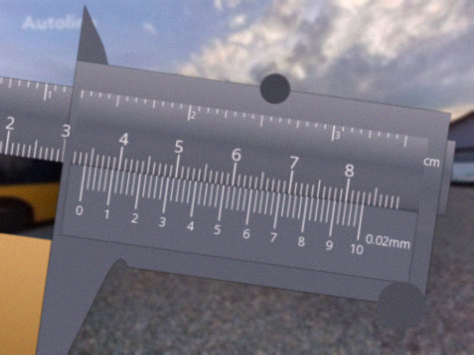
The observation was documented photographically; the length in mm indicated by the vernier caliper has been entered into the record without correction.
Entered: 34.0 mm
